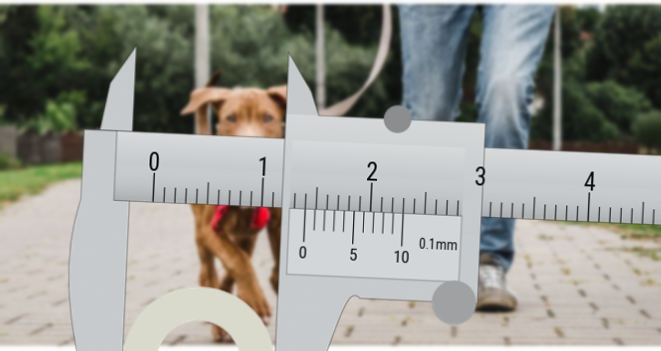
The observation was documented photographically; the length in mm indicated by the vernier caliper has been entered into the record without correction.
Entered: 14.0 mm
